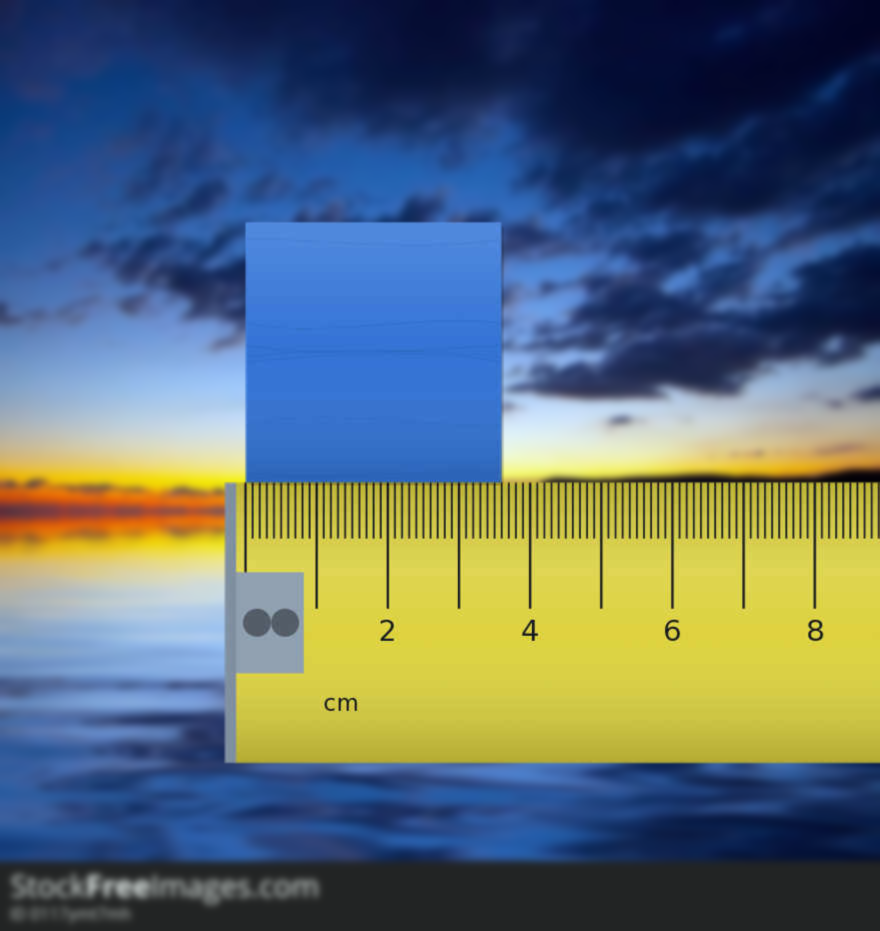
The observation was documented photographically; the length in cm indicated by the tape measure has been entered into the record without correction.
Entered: 3.6 cm
